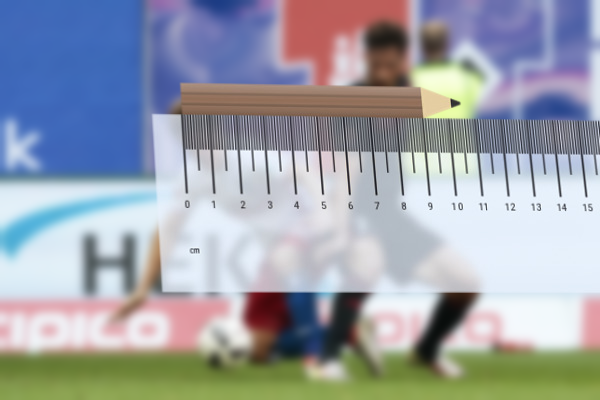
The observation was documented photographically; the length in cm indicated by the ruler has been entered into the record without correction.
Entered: 10.5 cm
